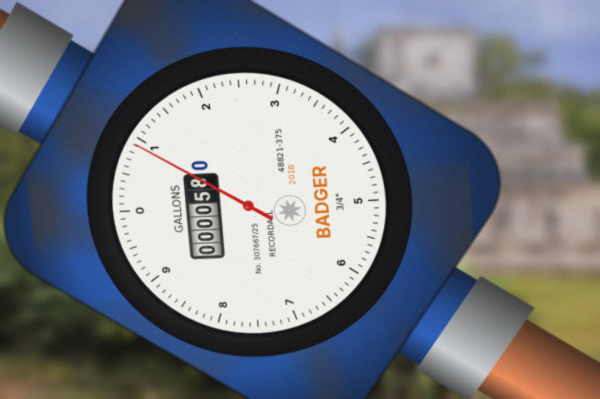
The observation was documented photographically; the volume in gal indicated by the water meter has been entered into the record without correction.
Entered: 580.9 gal
